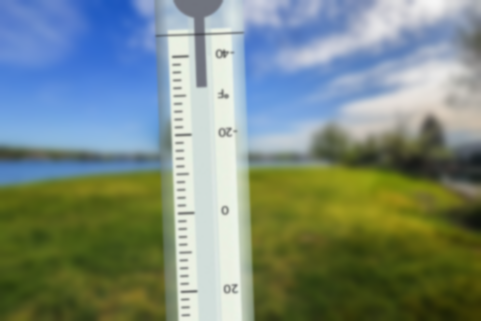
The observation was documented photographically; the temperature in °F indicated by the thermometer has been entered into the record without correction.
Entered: -32 °F
